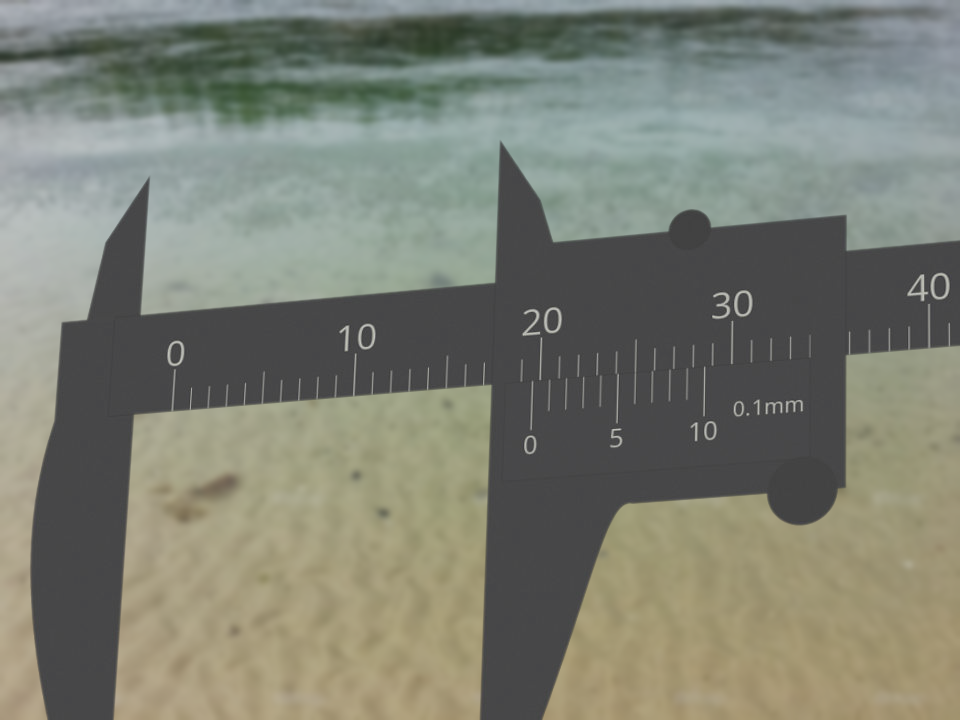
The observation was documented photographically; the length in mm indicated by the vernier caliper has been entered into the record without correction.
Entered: 19.6 mm
